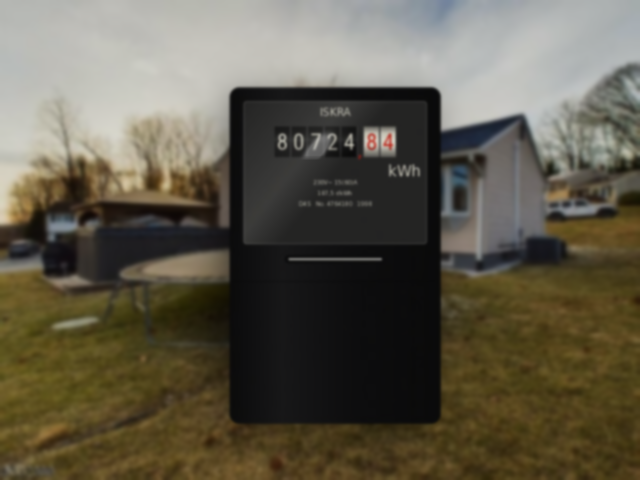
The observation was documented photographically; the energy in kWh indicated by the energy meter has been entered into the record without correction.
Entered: 80724.84 kWh
